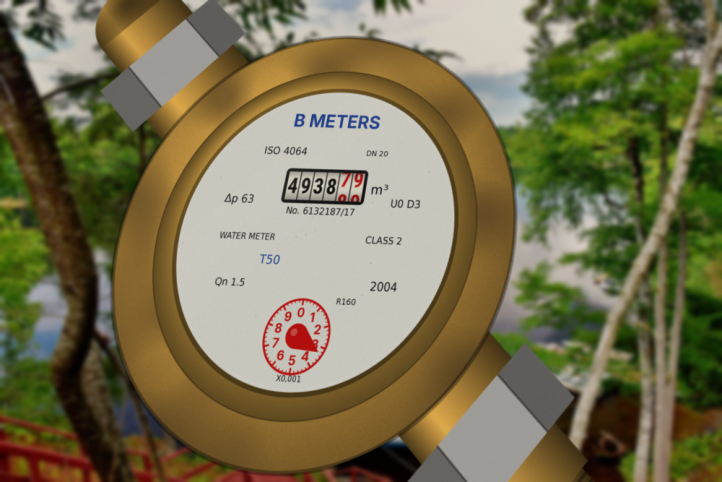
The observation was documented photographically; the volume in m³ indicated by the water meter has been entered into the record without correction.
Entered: 4938.793 m³
